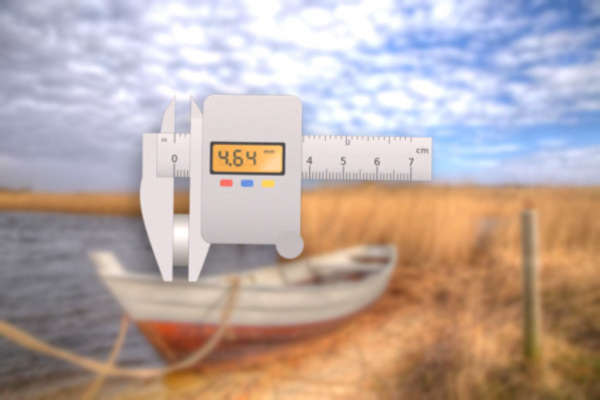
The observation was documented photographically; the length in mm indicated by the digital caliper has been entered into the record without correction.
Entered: 4.64 mm
